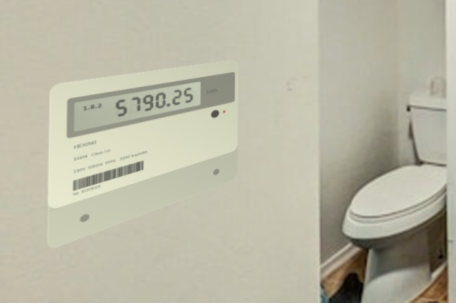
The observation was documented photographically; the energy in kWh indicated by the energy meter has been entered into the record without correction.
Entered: 5790.25 kWh
